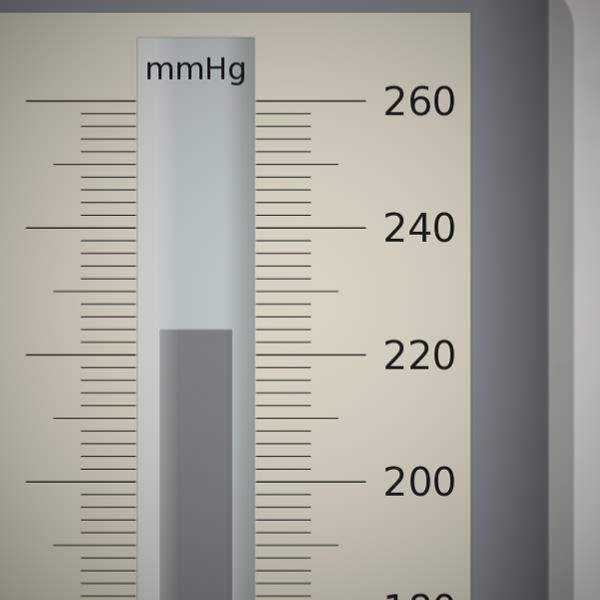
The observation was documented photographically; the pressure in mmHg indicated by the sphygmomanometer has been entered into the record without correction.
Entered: 224 mmHg
